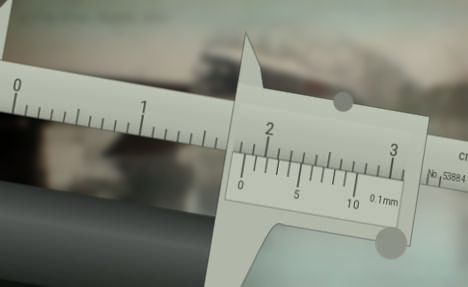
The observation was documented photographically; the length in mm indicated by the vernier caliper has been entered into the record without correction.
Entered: 18.4 mm
